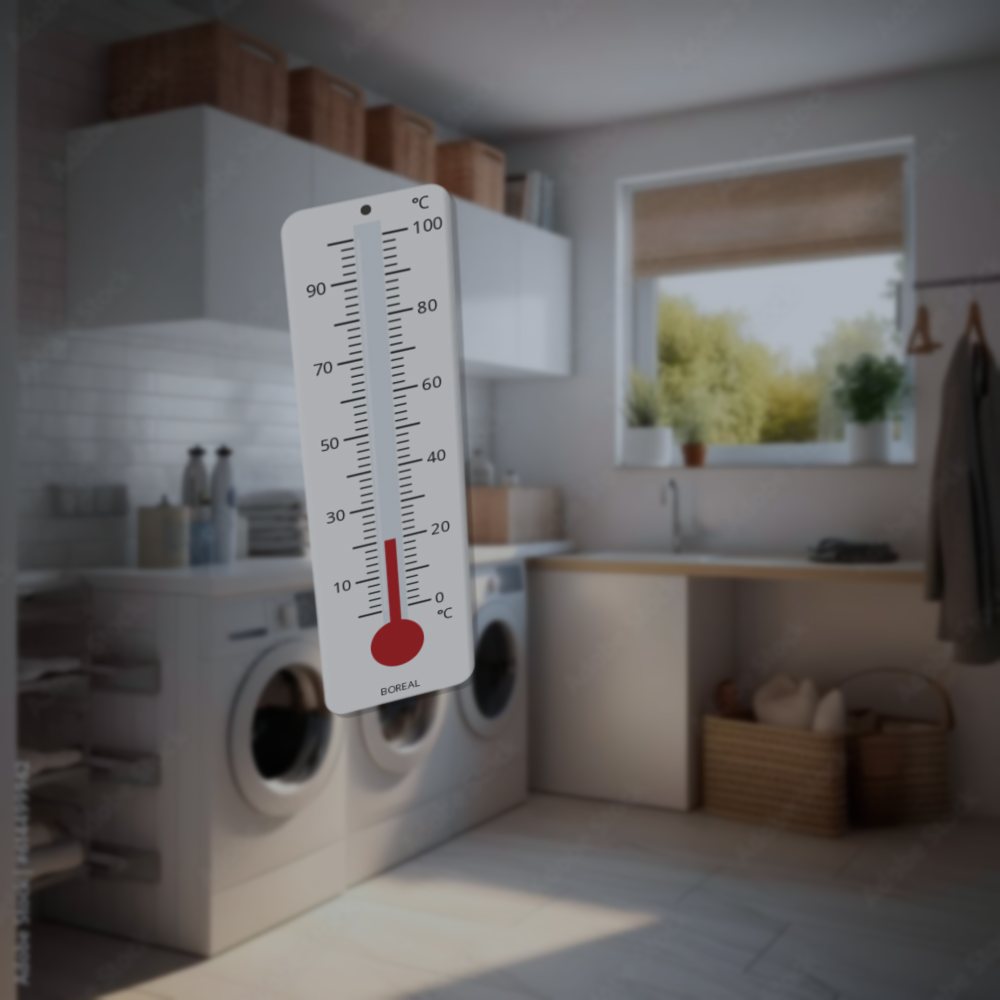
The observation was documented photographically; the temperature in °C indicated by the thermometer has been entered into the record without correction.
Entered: 20 °C
